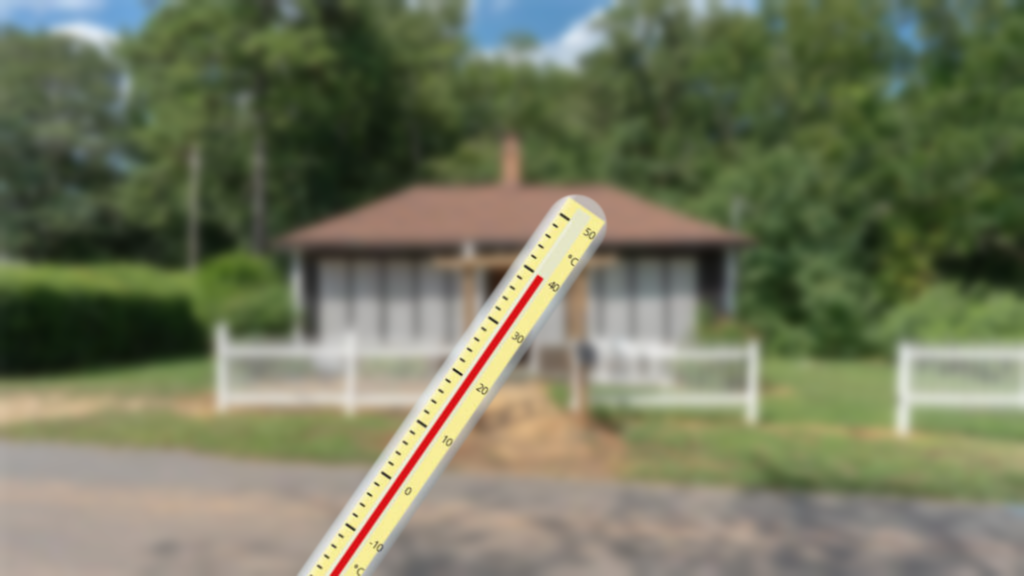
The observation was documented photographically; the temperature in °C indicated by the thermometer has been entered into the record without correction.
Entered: 40 °C
